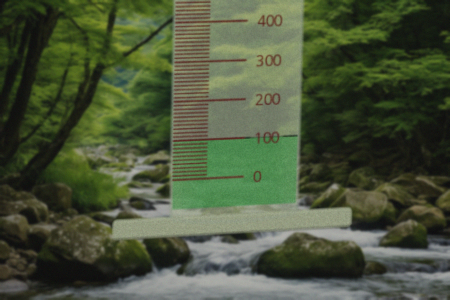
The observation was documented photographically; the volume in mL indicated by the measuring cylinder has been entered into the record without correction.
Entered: 100 mL
